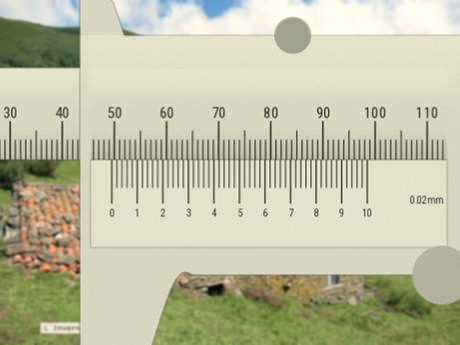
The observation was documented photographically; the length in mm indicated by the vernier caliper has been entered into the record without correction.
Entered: 49.5 mm
